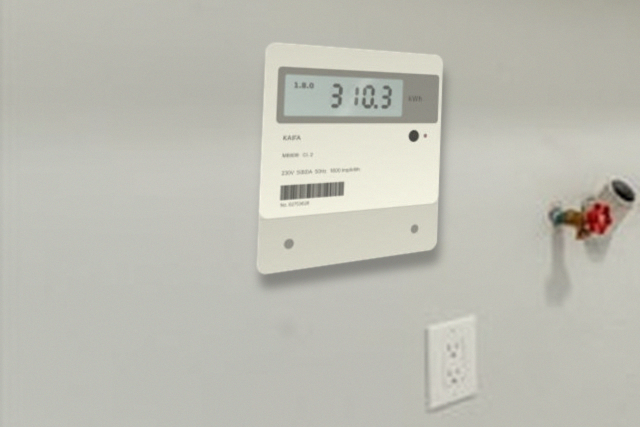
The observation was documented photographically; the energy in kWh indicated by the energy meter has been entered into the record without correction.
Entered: 310.3 kWh
